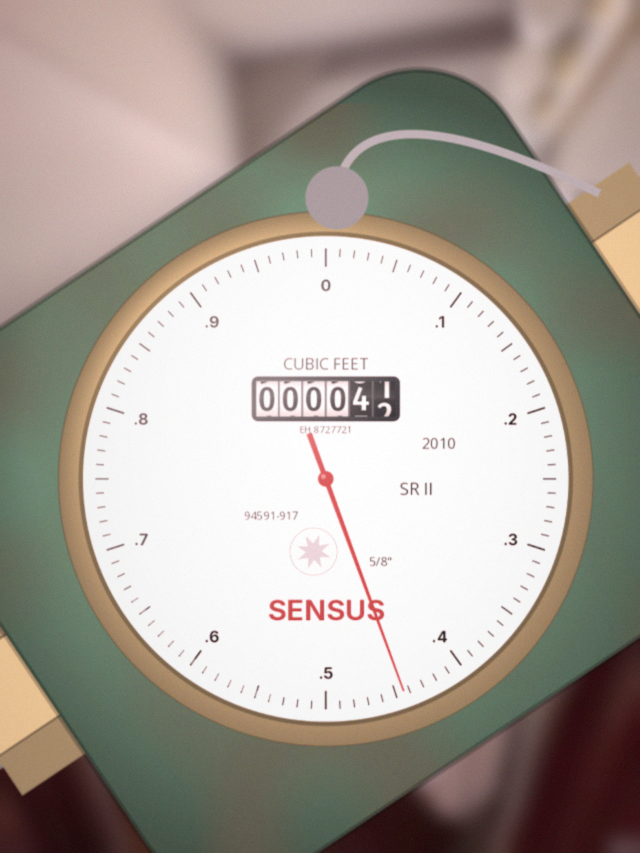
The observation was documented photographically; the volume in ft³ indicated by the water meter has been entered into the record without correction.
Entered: 41.44 ft³
